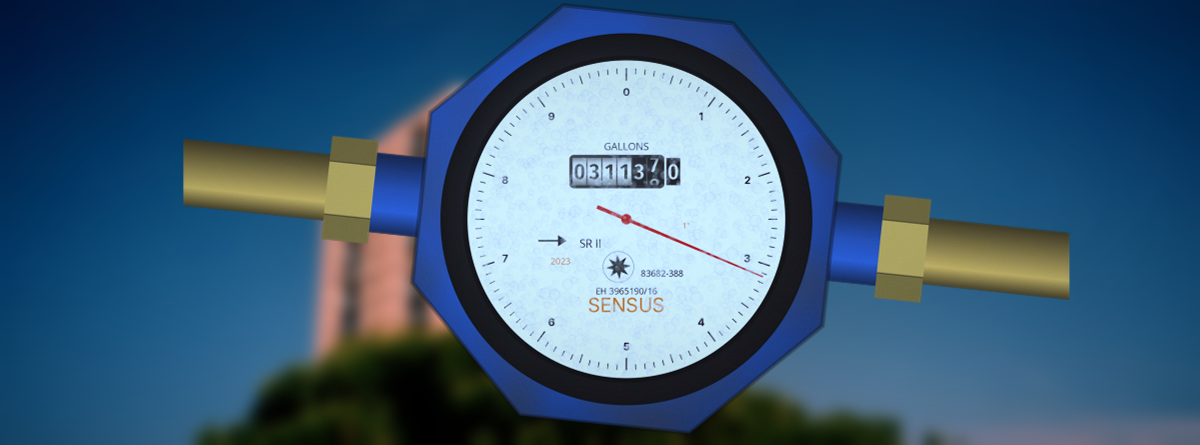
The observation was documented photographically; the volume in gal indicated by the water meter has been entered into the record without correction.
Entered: 311373.1 gal
